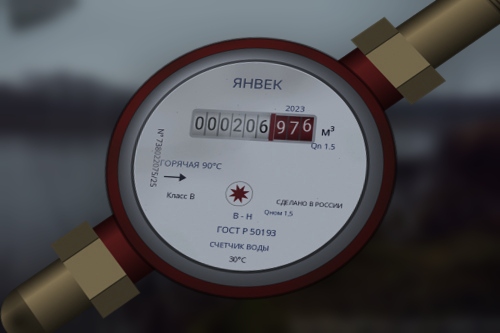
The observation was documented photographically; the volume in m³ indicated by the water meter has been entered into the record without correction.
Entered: 206.976 m³
